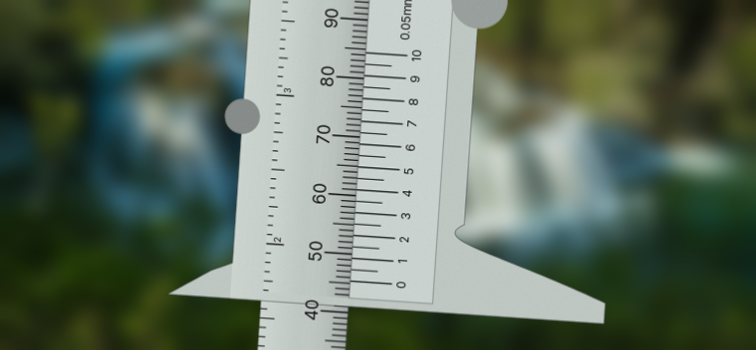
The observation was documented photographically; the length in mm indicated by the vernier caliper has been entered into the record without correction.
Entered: 45.4 mm
